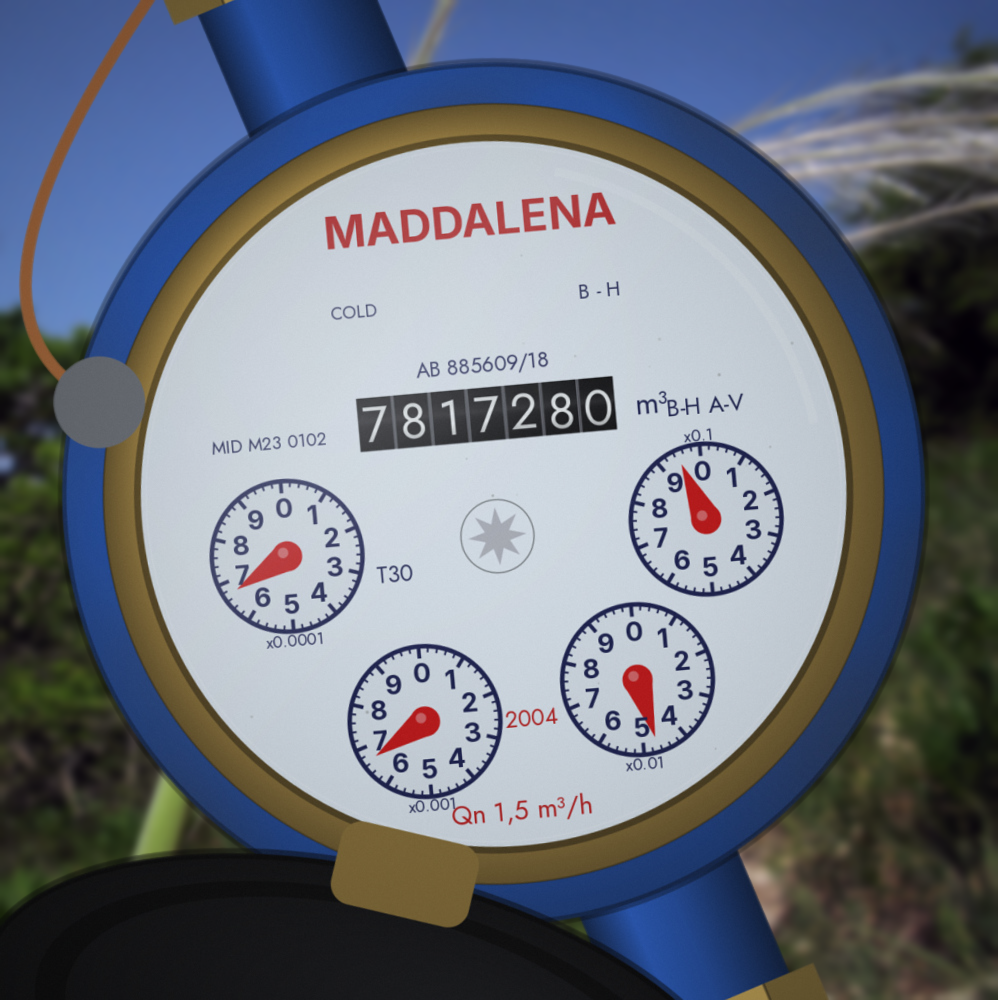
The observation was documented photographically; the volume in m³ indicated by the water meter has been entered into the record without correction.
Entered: 7817279.9466 m³
